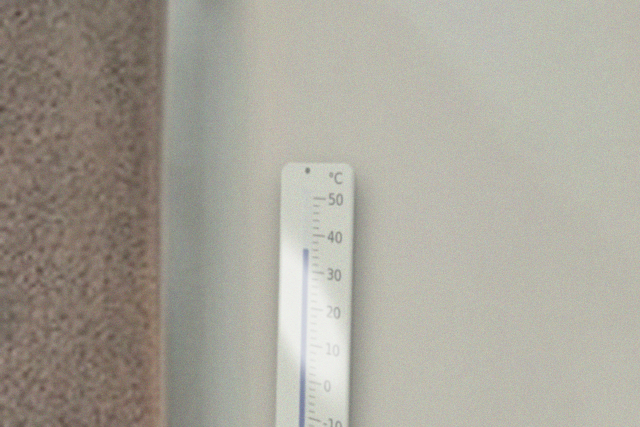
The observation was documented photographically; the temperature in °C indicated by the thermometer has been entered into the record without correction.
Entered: 36 °C
